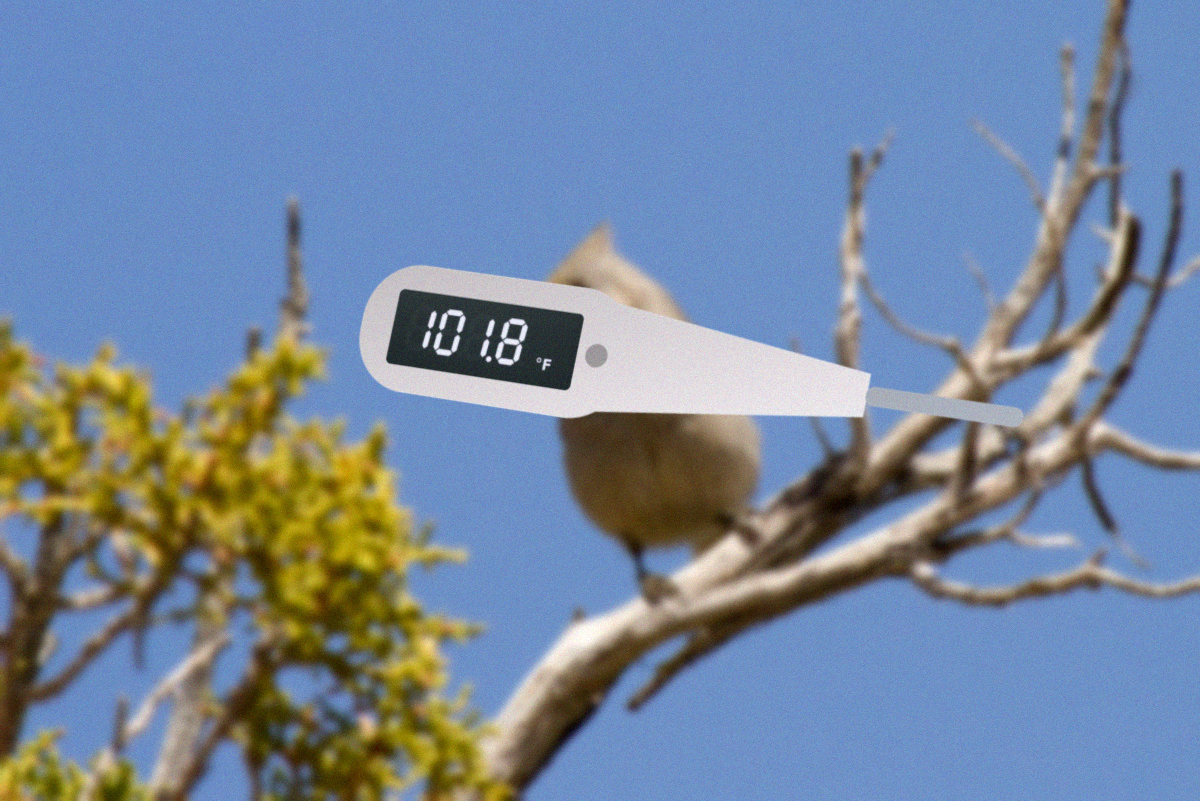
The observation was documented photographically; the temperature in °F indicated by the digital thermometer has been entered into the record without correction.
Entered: 101.8 °F
